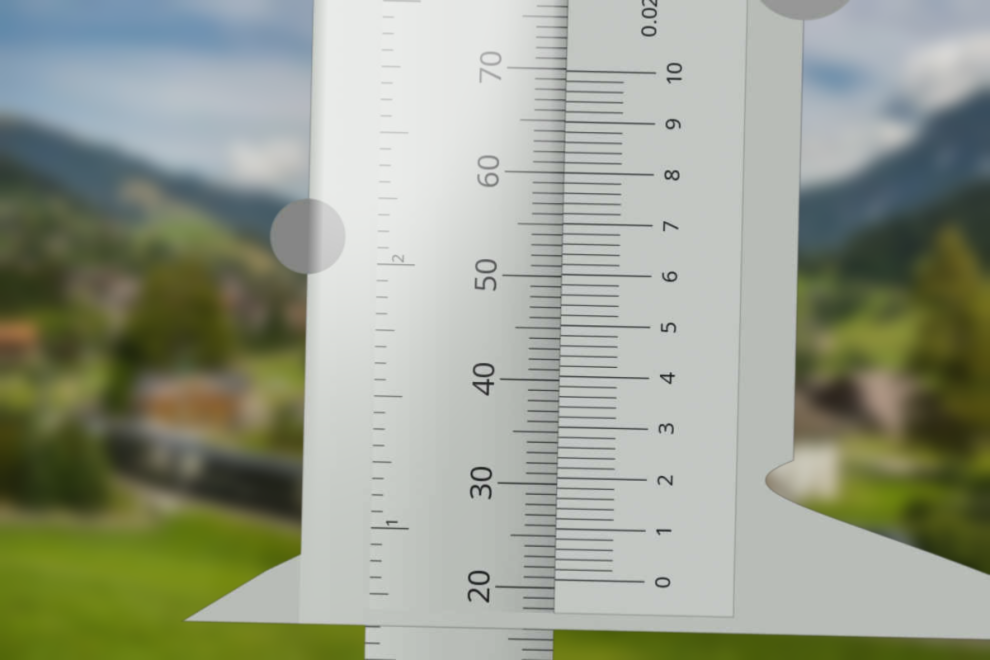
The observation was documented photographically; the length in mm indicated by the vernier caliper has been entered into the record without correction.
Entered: 20.8 mm
